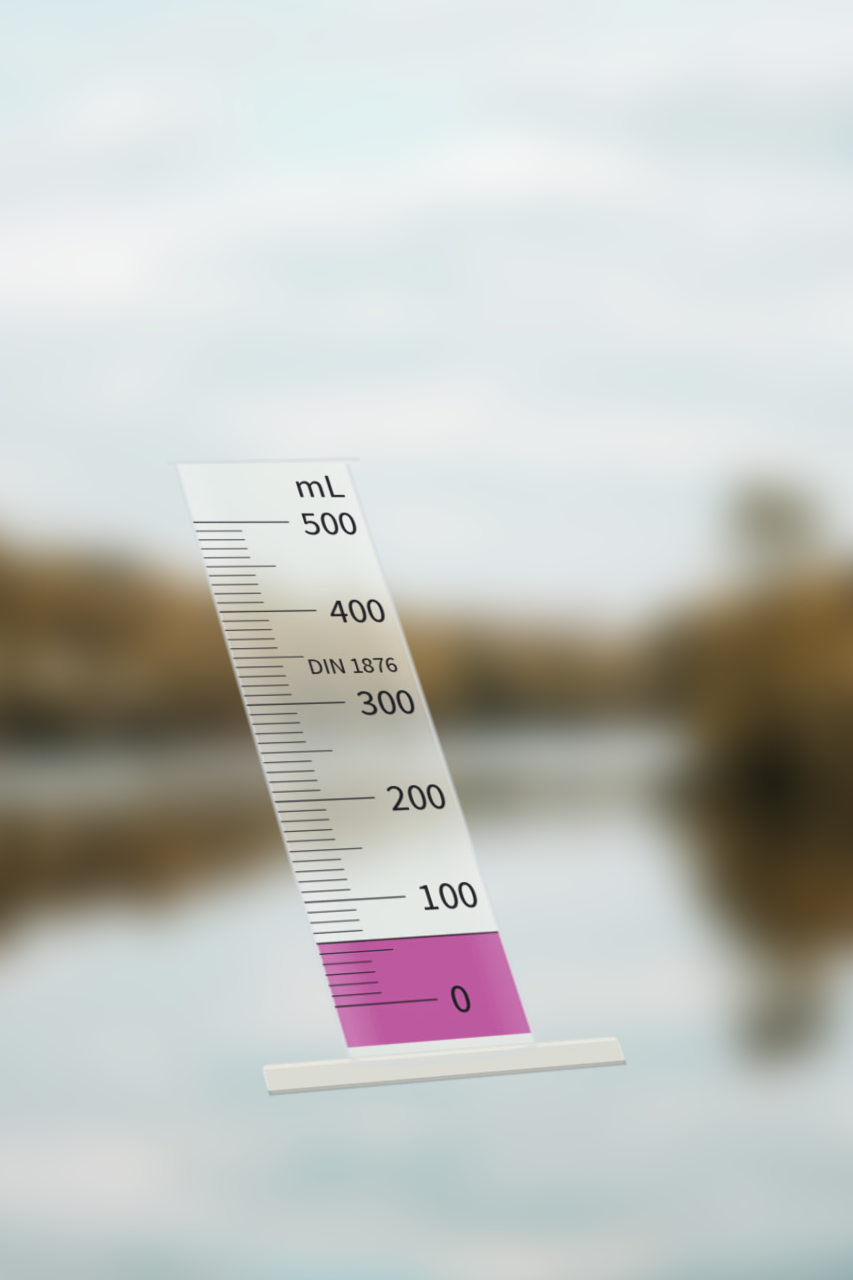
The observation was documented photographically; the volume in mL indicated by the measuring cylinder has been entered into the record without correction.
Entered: 60 mL
